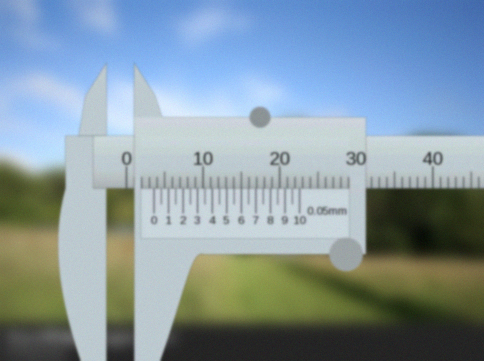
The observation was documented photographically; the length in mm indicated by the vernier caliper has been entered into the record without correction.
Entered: 3.6 mm
